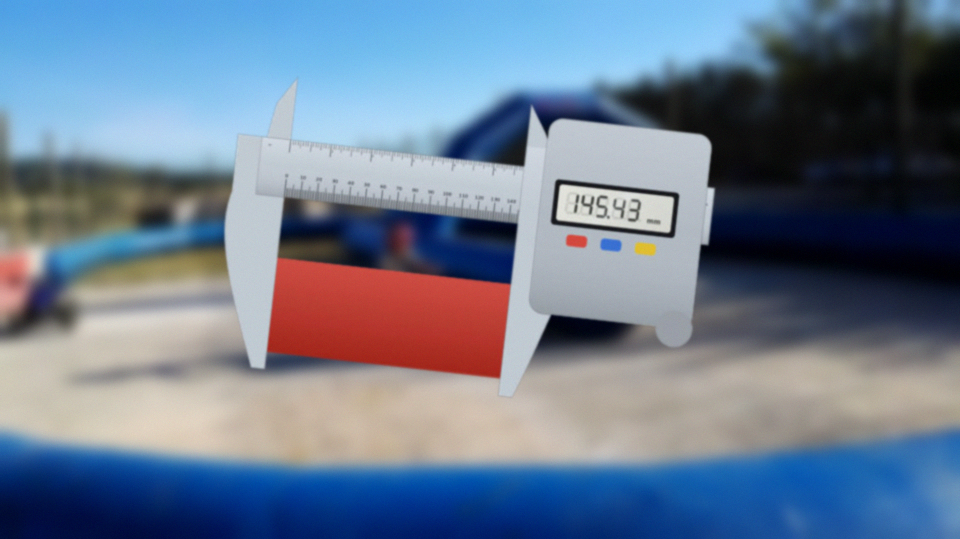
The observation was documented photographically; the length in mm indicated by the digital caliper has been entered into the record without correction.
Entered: 145.43 mm
